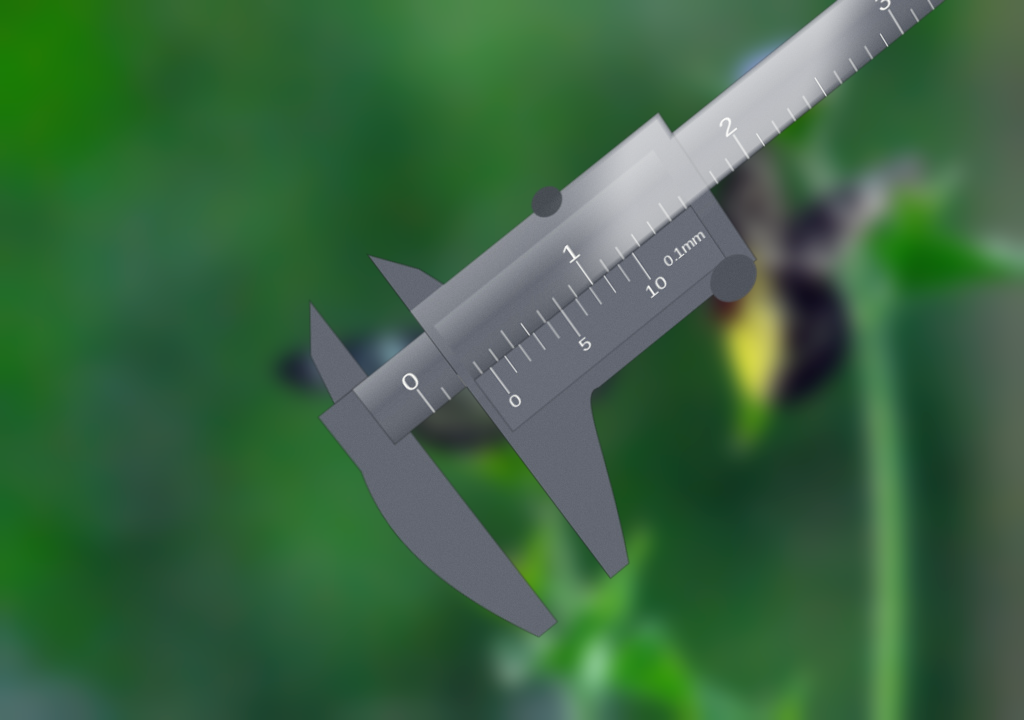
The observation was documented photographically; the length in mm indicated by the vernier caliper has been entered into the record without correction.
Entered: 3.5 mm
